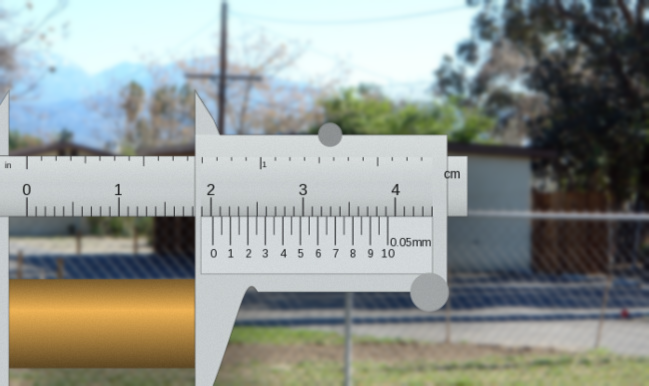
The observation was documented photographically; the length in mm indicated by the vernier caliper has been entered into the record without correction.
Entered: 20.2 mm
